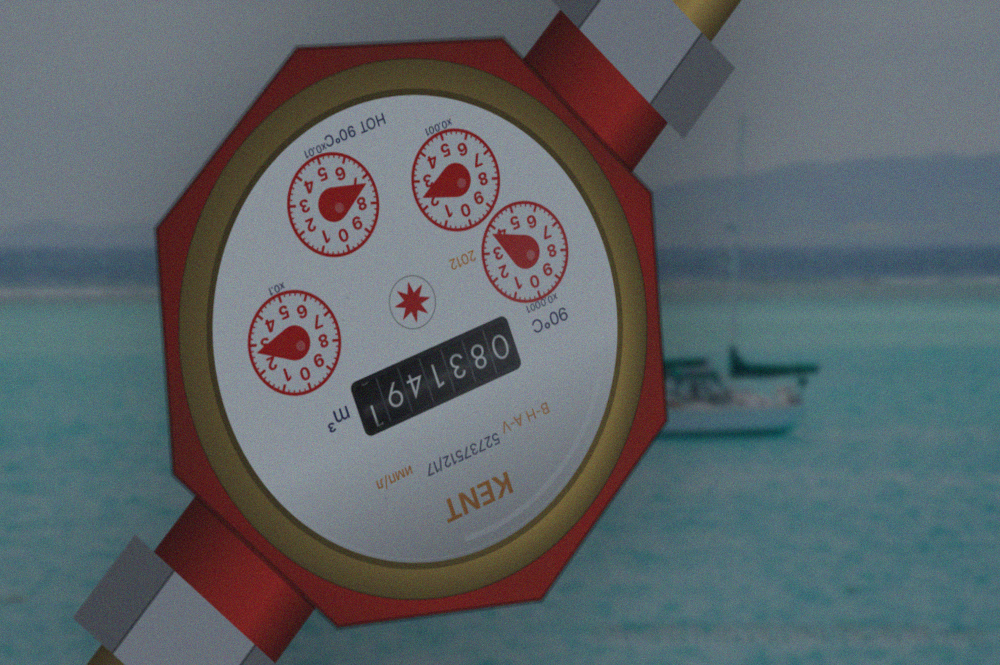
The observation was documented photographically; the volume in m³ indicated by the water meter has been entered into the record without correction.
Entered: 831491.2723 m³
